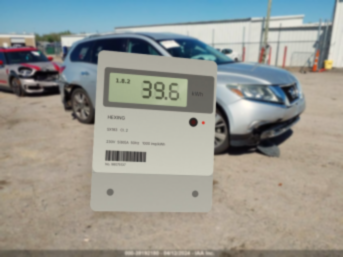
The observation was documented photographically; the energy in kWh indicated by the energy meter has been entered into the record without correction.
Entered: 39.6 kWh
